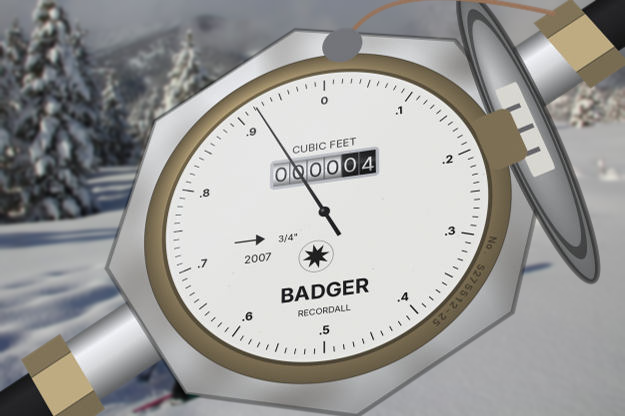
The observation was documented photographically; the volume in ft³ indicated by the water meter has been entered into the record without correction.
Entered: 3.92 ft³
